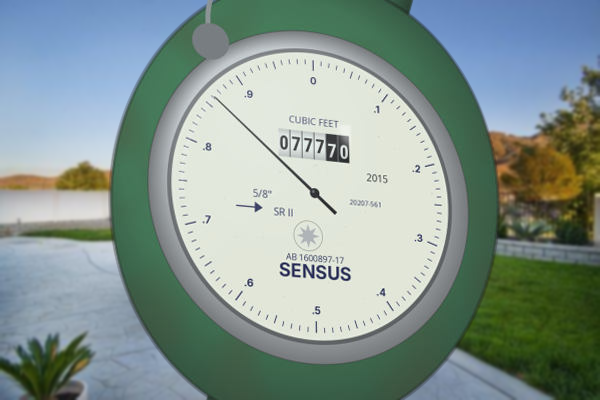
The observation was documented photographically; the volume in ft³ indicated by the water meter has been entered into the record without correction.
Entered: 77769.86 ft³
